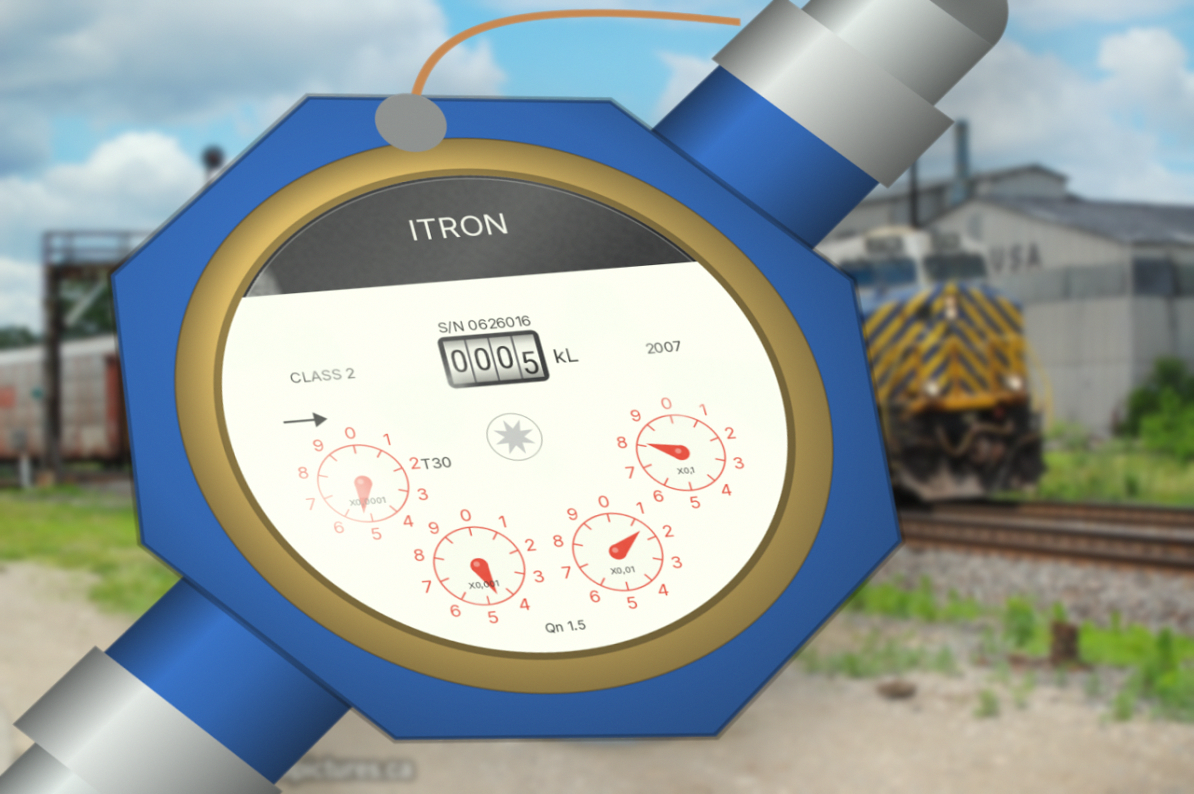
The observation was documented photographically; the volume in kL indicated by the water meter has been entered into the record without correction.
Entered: 4.8145 kL
